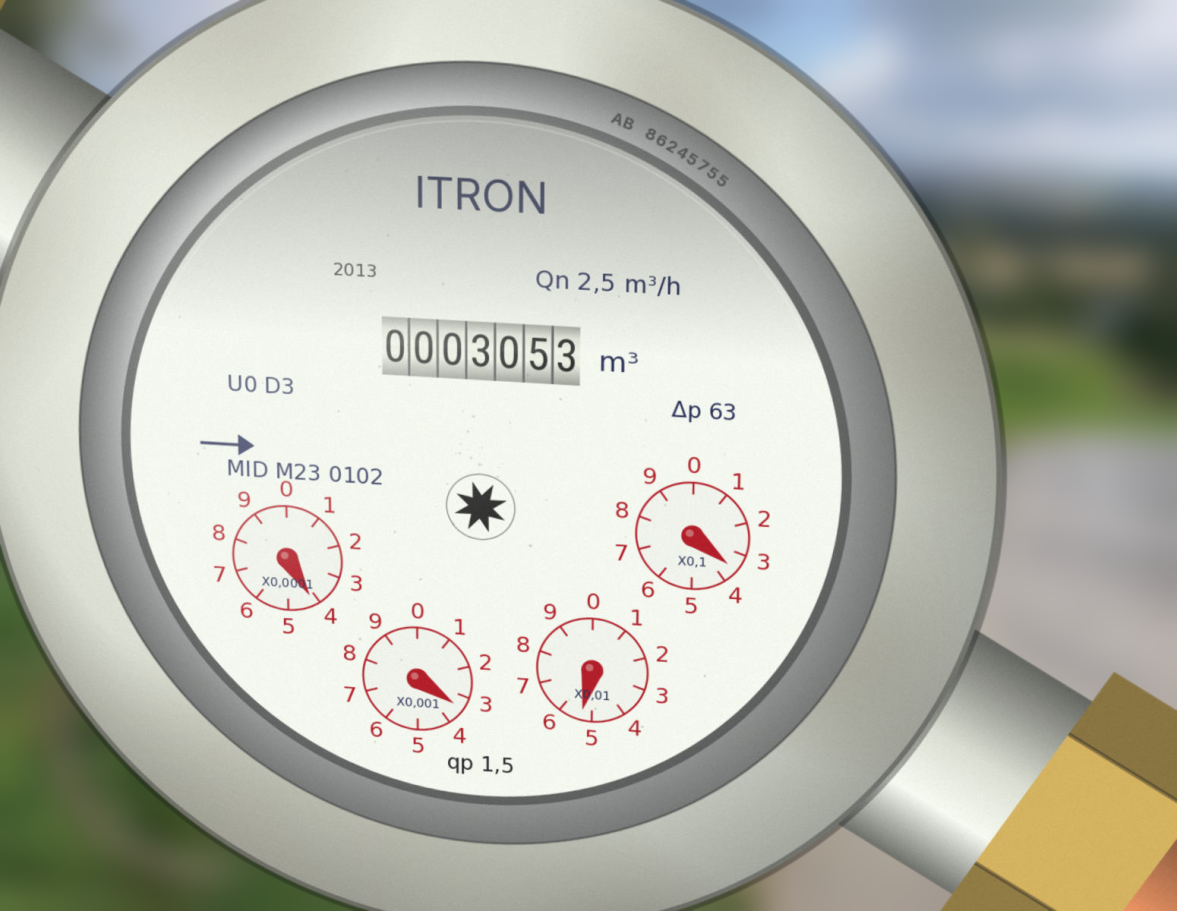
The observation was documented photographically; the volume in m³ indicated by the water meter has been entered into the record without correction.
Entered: 3053.3534 m³
